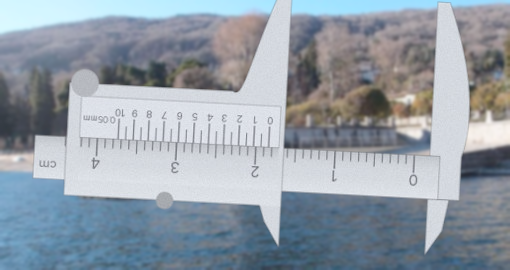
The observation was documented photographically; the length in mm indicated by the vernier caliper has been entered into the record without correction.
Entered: 18.4 mm
